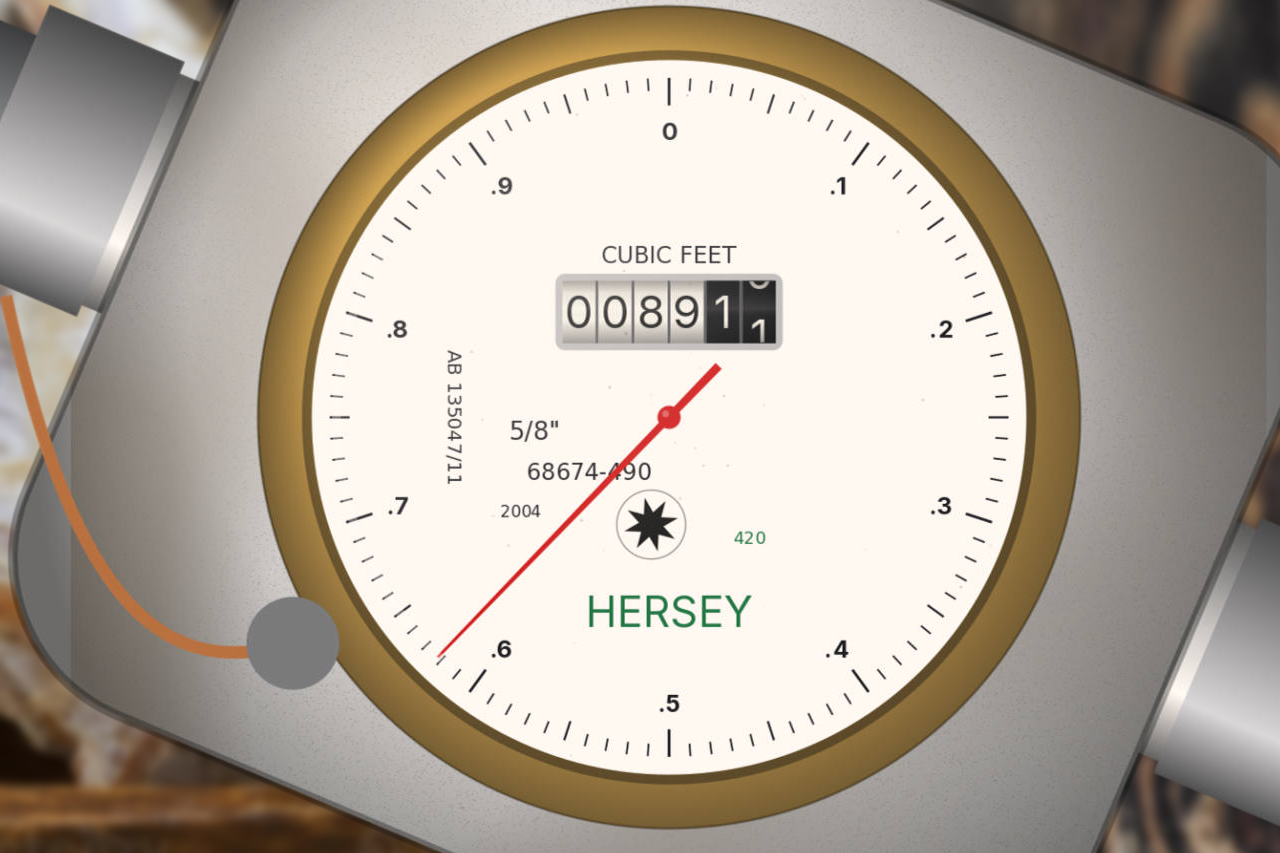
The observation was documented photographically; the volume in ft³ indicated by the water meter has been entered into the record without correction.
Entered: 8910.62 ft³
